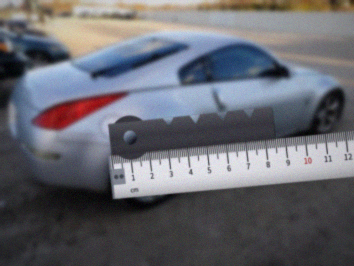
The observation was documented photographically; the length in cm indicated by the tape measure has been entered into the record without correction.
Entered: 8.5 cm
